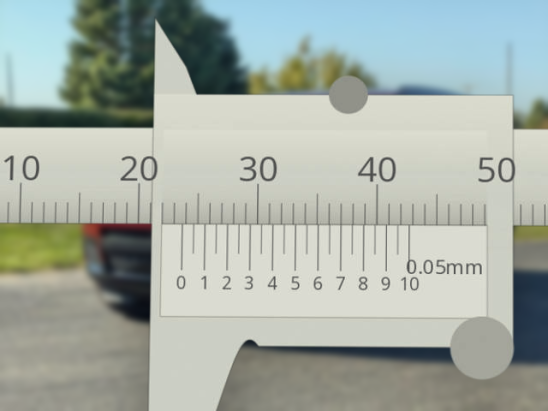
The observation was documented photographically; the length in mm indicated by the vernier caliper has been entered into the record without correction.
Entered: 23.7 mm
